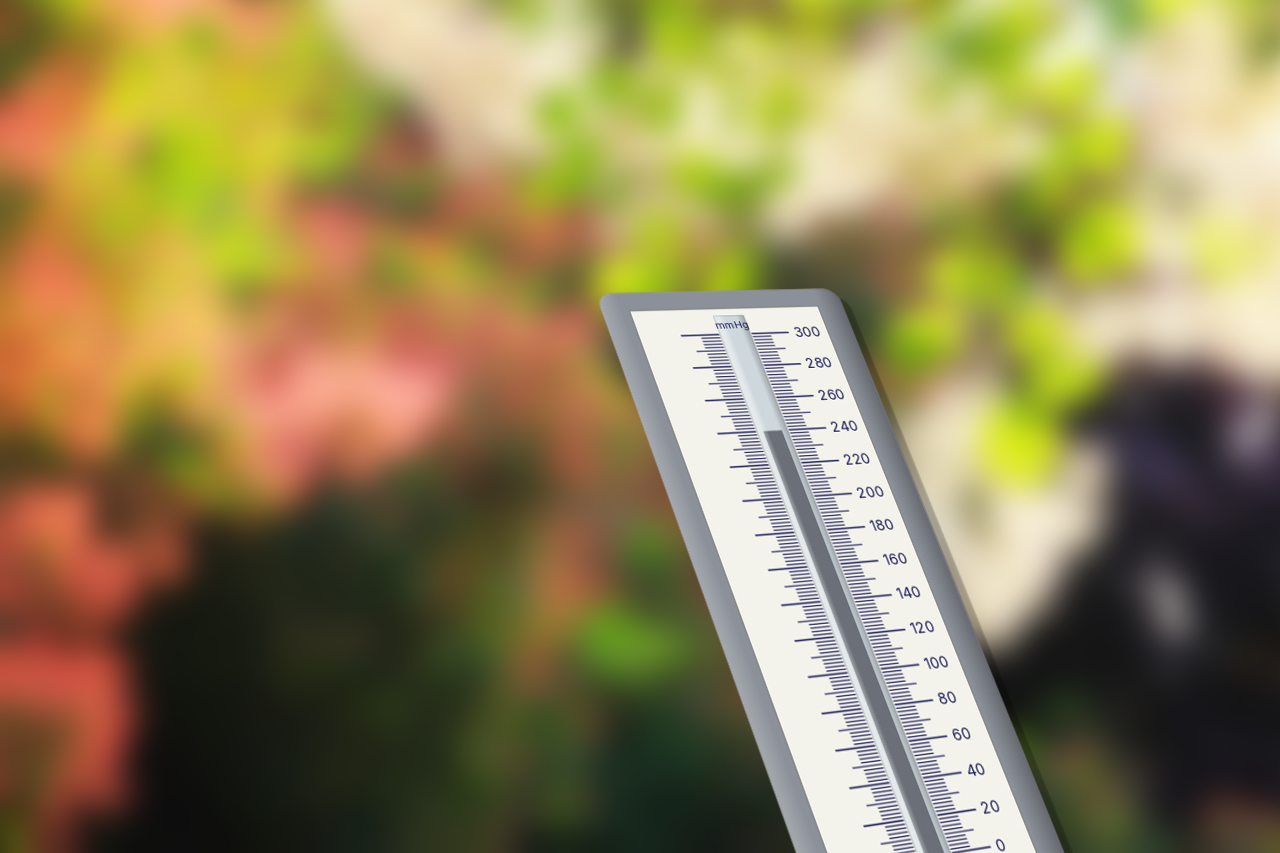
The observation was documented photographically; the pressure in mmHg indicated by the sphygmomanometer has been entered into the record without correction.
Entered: 240 mmHg
